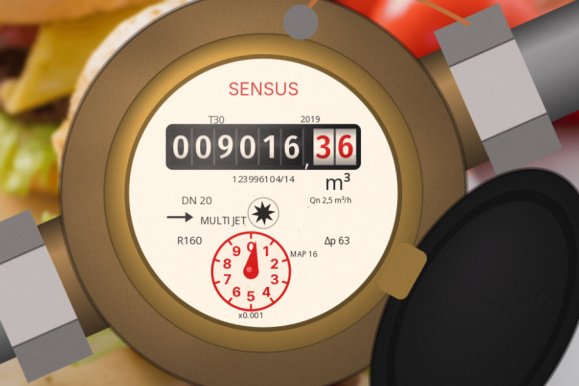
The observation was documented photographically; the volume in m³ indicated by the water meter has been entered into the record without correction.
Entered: 9016.360 m³
